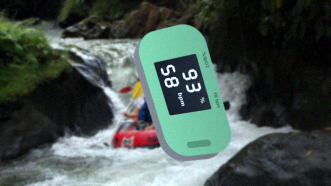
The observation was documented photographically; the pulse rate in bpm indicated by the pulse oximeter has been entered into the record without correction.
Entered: 58 bpm
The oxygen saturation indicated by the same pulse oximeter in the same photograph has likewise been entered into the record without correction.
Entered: 93 %
